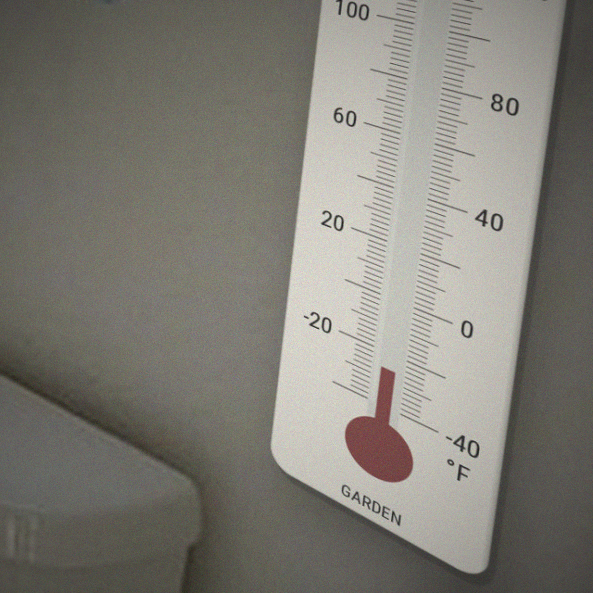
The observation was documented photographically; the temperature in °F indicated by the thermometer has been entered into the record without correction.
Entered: -26 °F
